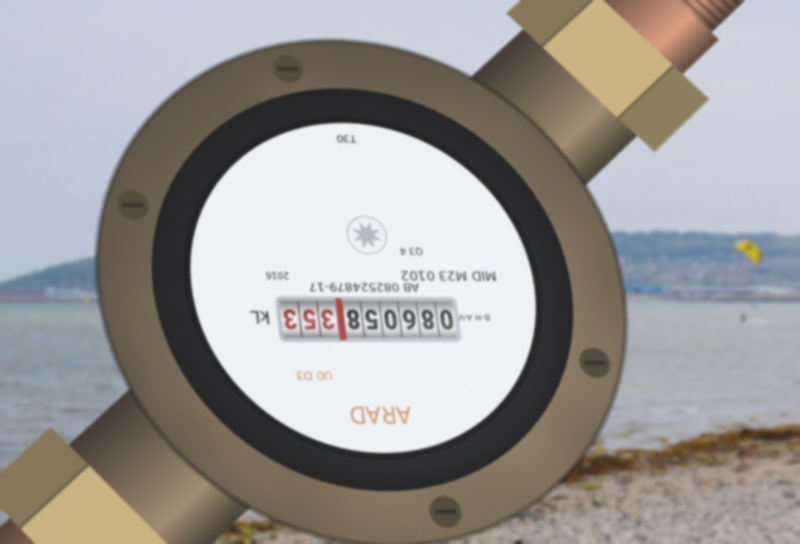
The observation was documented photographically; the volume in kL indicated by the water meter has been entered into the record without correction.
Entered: 86058.353 kL
